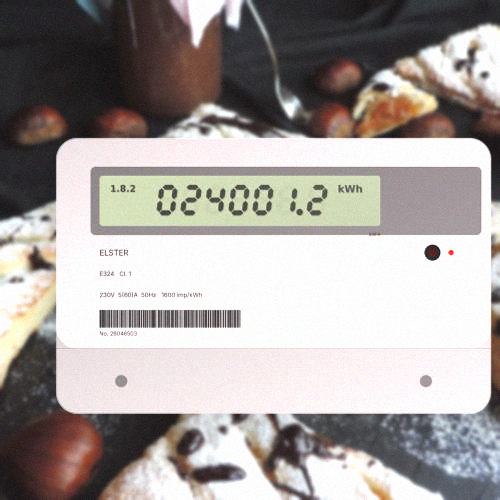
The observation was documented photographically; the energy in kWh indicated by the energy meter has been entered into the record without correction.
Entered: 24001.2 kWh
